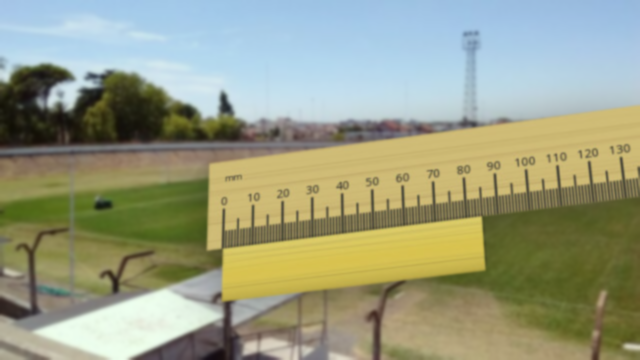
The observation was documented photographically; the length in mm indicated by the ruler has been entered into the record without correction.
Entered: 85 mm
